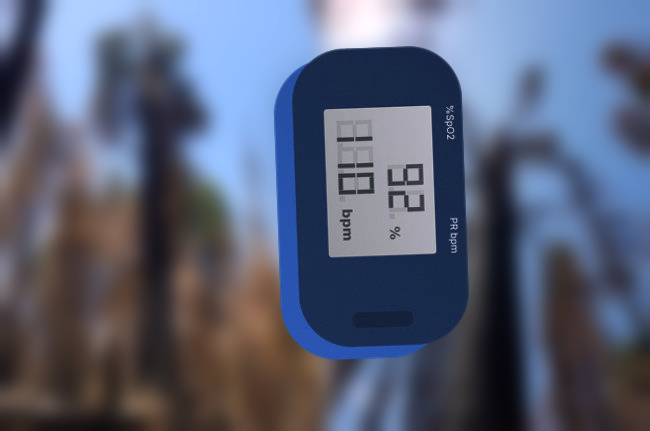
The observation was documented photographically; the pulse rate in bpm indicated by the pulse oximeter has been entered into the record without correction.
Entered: 110 bpm
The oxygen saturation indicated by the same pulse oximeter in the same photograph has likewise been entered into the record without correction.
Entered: 92 %
